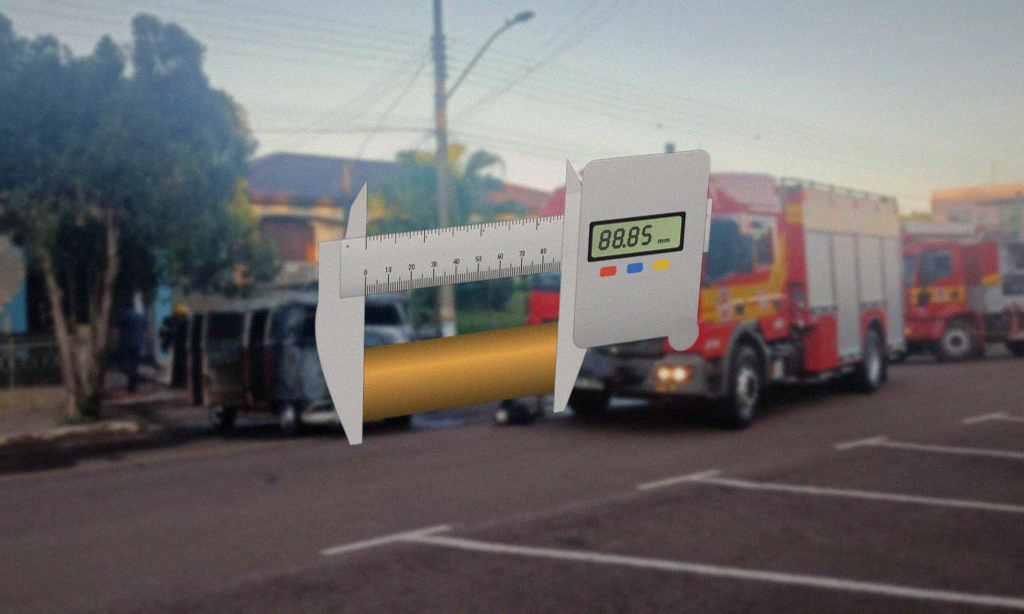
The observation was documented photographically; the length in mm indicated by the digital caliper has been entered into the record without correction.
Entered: 88.85 mm
